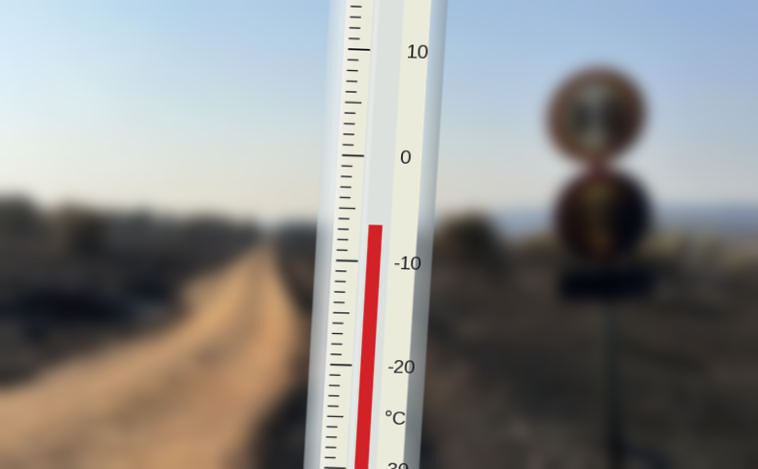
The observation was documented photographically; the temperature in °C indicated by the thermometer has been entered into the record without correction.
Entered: -6.5 °C
